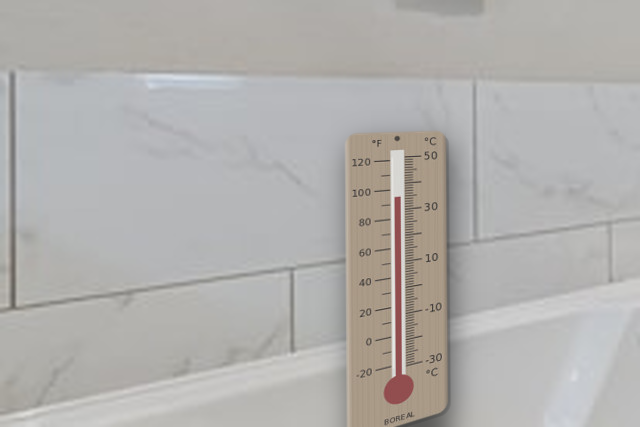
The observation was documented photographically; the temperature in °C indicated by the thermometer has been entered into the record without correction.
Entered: 35 °C
